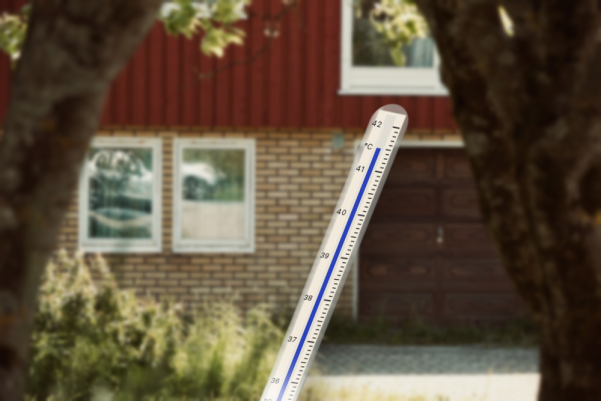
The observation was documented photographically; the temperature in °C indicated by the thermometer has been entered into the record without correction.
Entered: 41.5 °C
